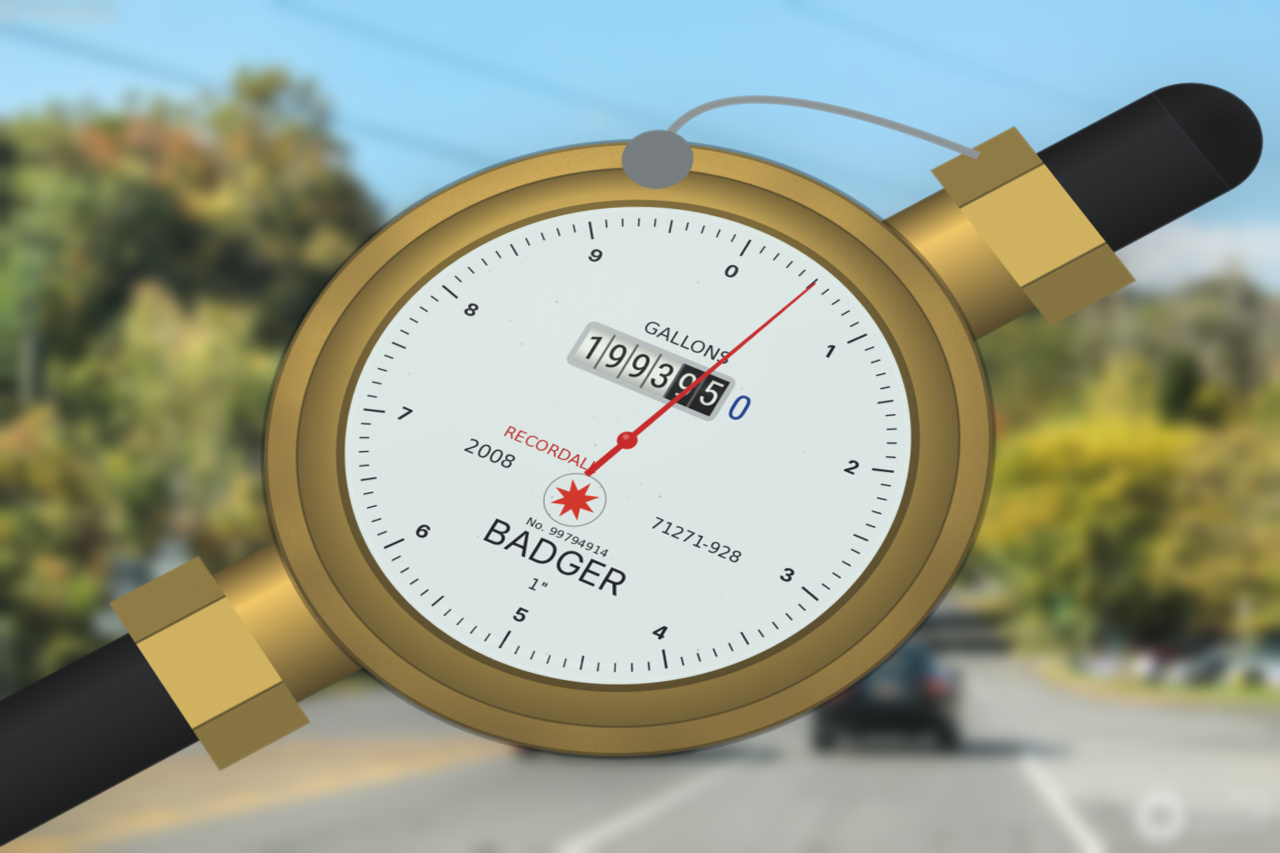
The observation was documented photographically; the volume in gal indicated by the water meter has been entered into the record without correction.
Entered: 1993950.5 gal
